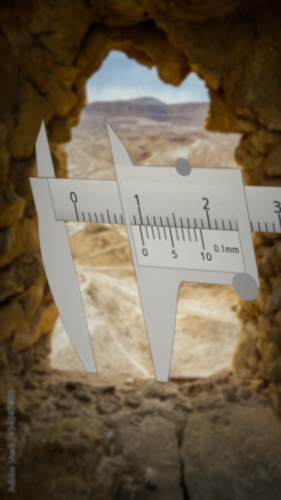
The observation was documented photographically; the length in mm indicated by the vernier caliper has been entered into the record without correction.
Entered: 9.6 mm
